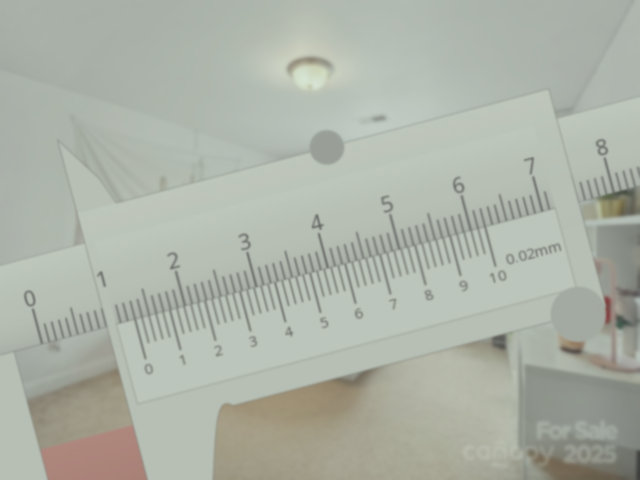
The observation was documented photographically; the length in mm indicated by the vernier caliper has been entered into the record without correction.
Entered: 13.0 mm
